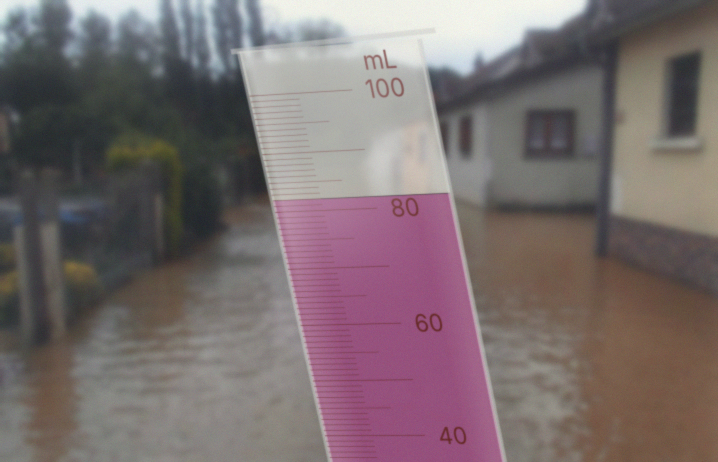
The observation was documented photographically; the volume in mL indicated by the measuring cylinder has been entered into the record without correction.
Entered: 82 mL
